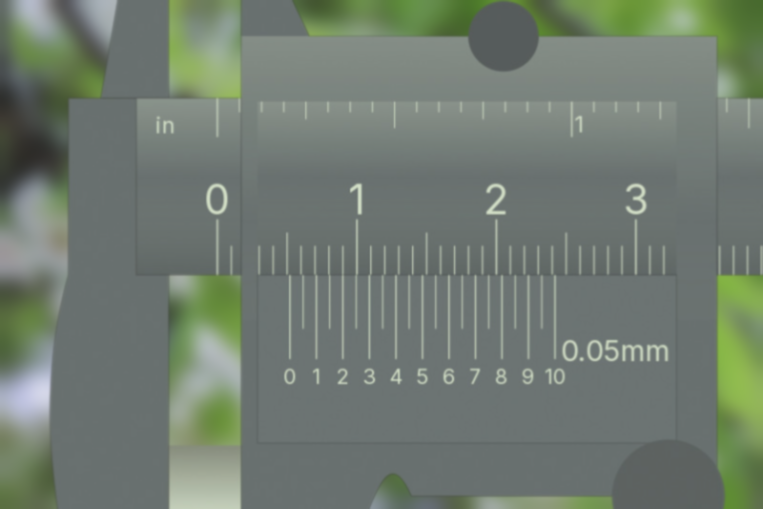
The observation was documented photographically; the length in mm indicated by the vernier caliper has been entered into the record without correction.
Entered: 5.2 mm
